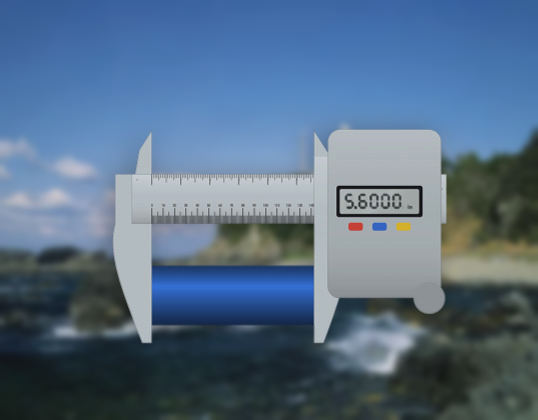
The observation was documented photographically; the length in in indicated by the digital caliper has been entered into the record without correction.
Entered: 5.6000 in
